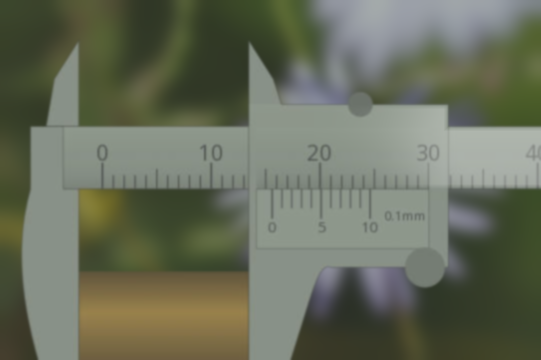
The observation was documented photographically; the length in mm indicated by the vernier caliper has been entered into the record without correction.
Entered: 15.6 mm
